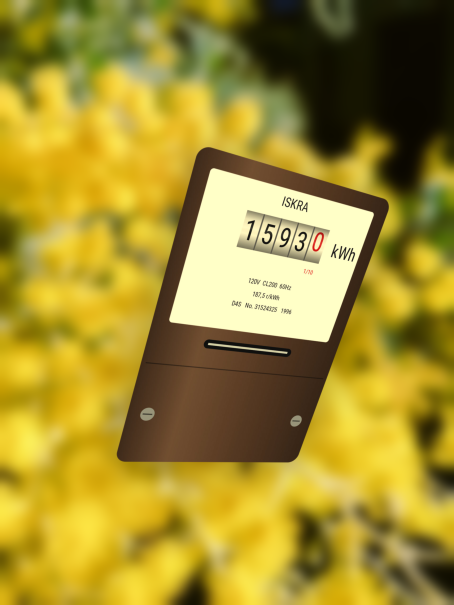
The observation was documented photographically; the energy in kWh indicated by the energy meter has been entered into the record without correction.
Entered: 1593.0 kWh
